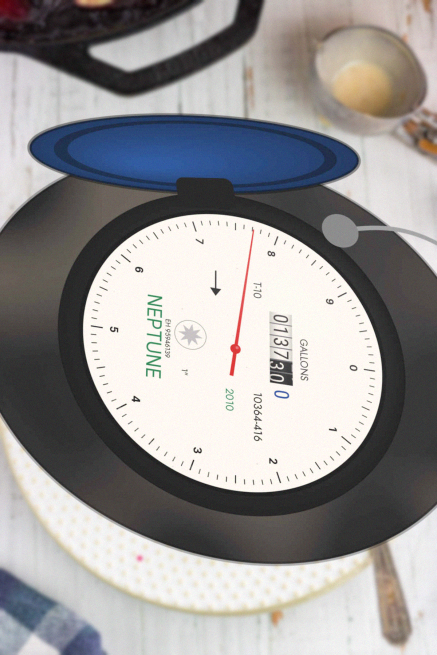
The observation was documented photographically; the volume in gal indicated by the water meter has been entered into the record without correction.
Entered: 137297.7 gal
